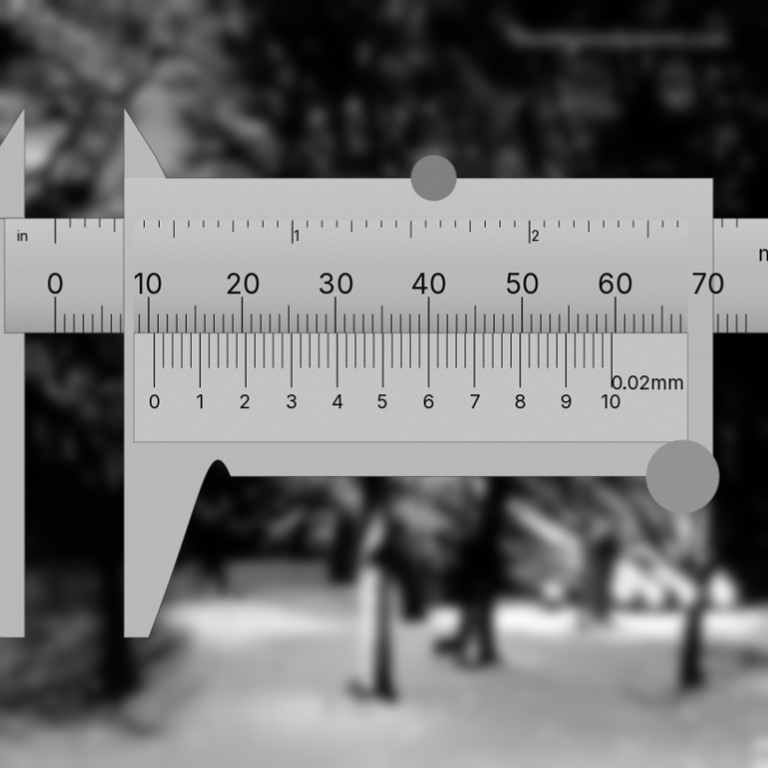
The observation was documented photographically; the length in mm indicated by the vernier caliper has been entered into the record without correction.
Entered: 10.6 mm
